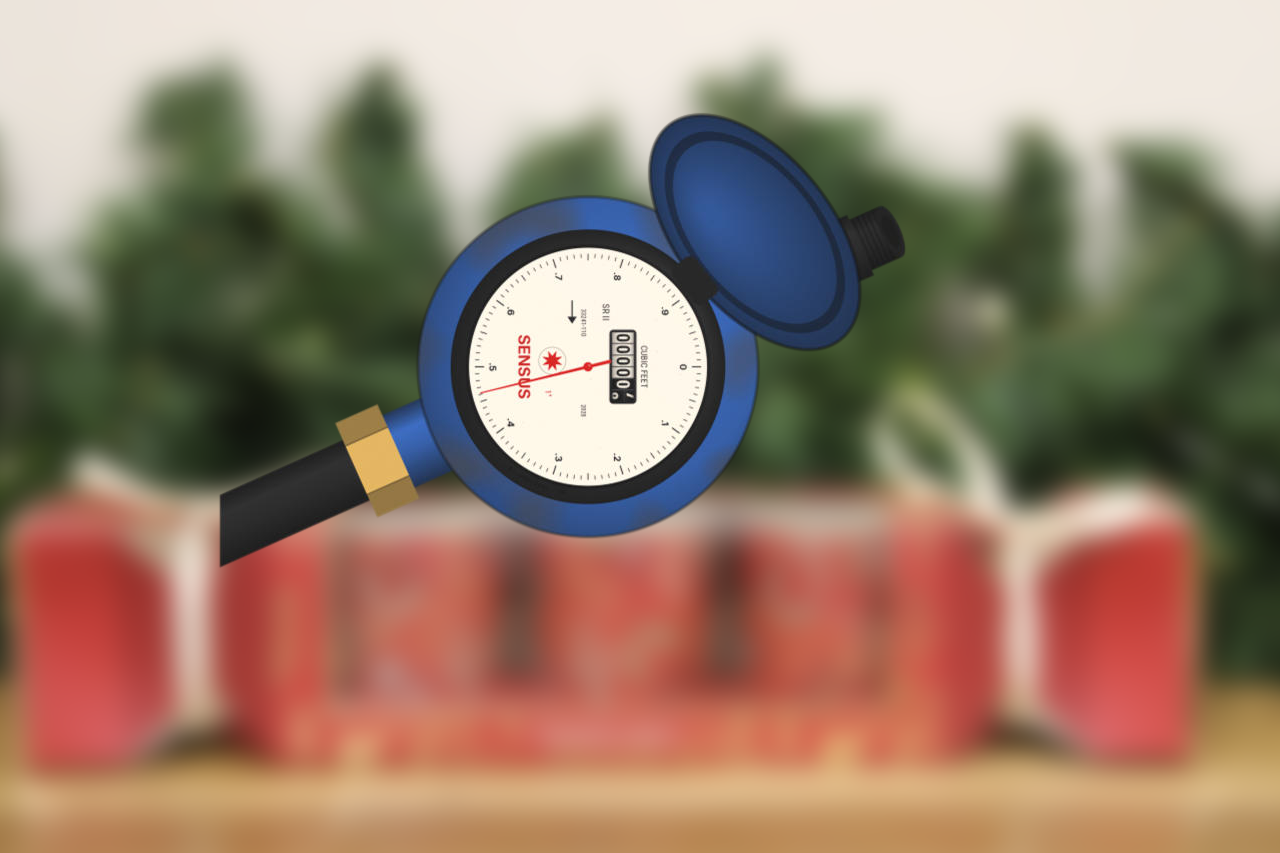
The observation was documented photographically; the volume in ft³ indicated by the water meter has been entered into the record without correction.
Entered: 7.46 ft³
